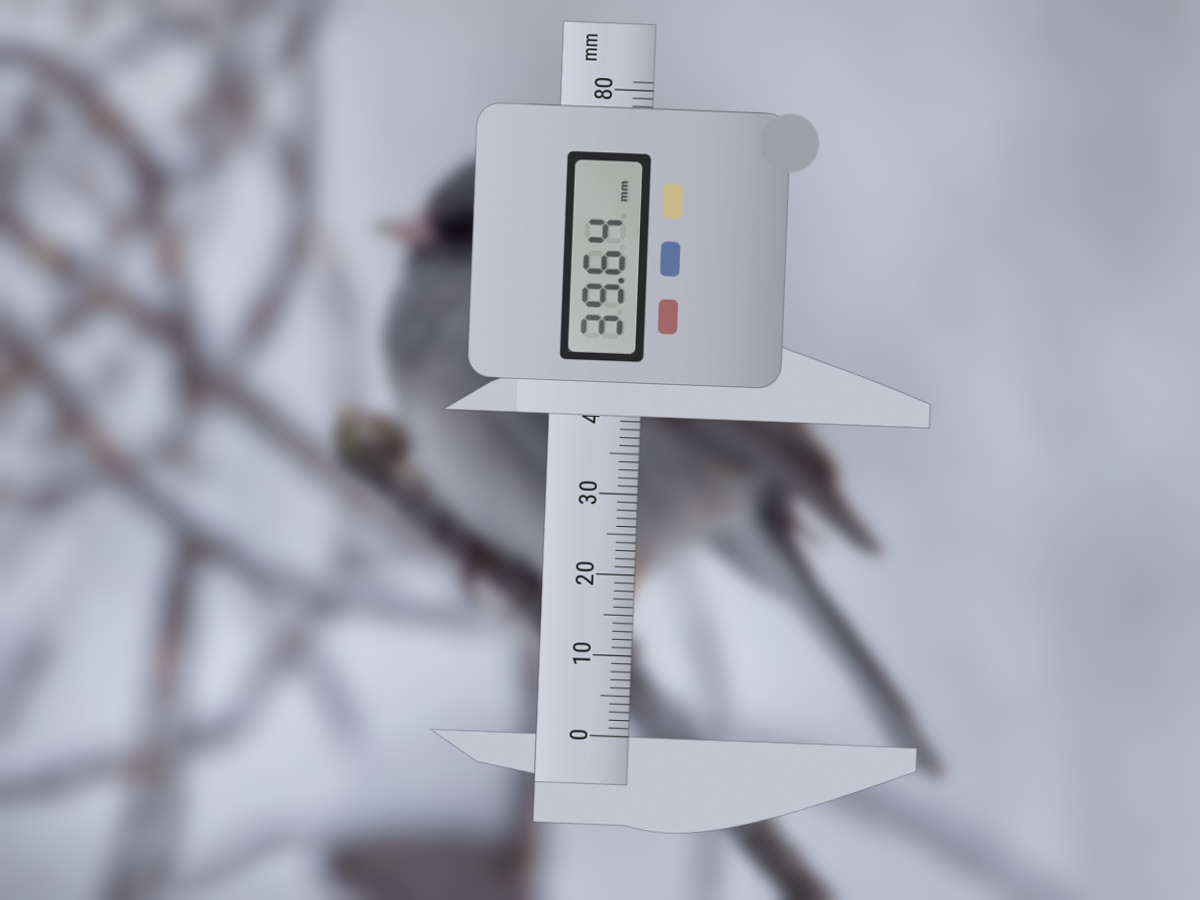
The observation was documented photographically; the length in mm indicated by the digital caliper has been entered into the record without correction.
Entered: 39.64 mm
